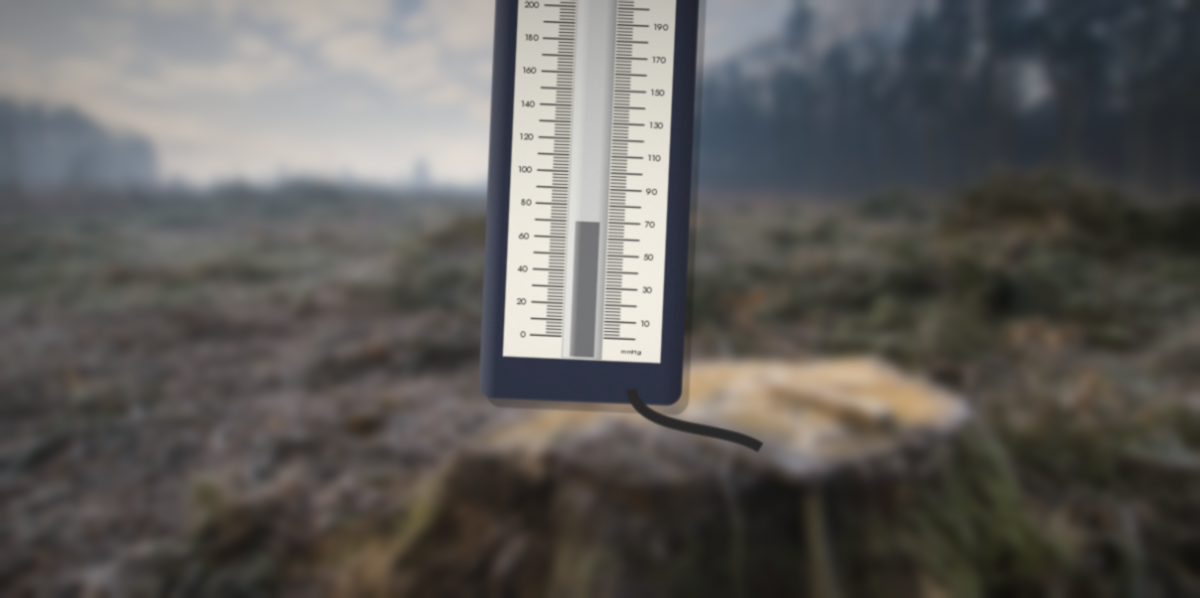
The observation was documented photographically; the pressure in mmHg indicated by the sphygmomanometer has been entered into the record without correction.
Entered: 70 mmHg
